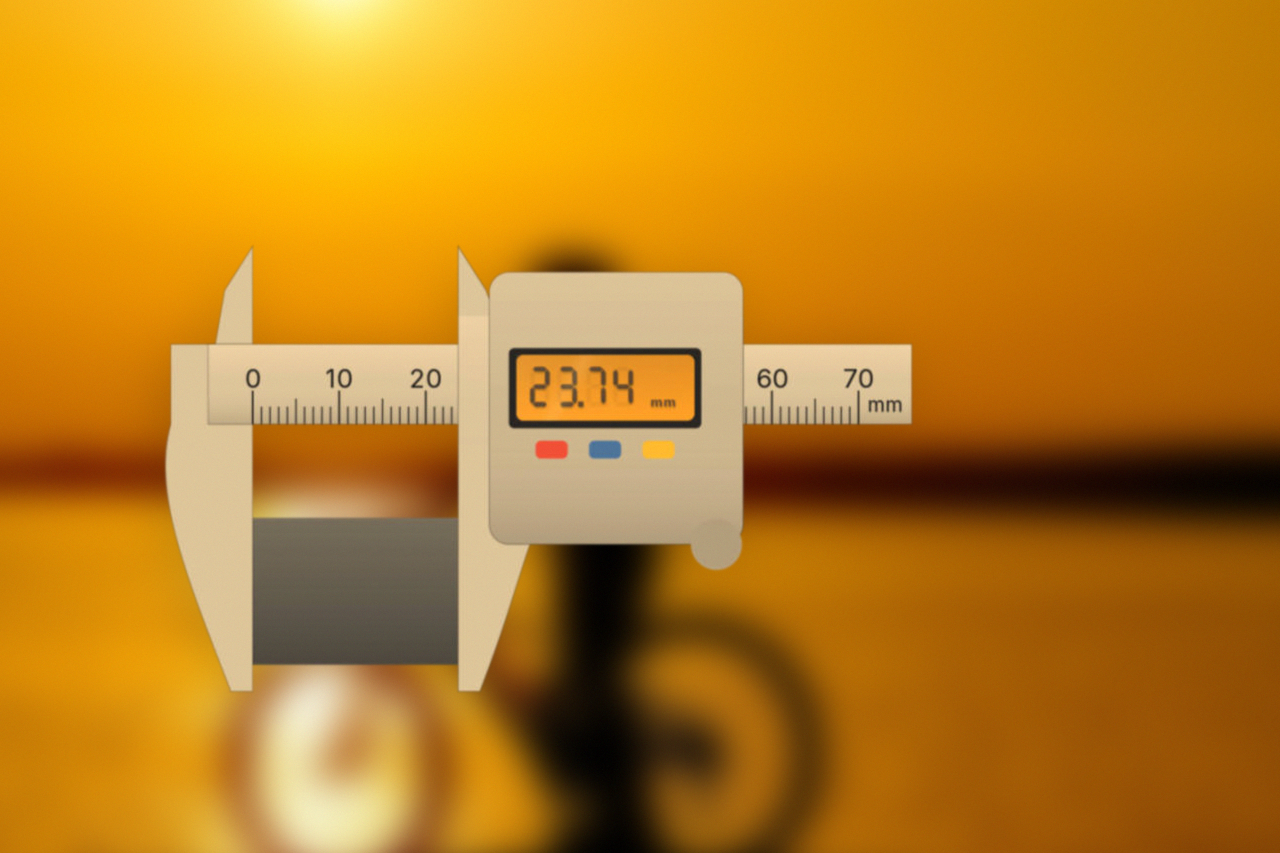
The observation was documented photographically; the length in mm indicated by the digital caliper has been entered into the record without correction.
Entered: 23.74 mm
